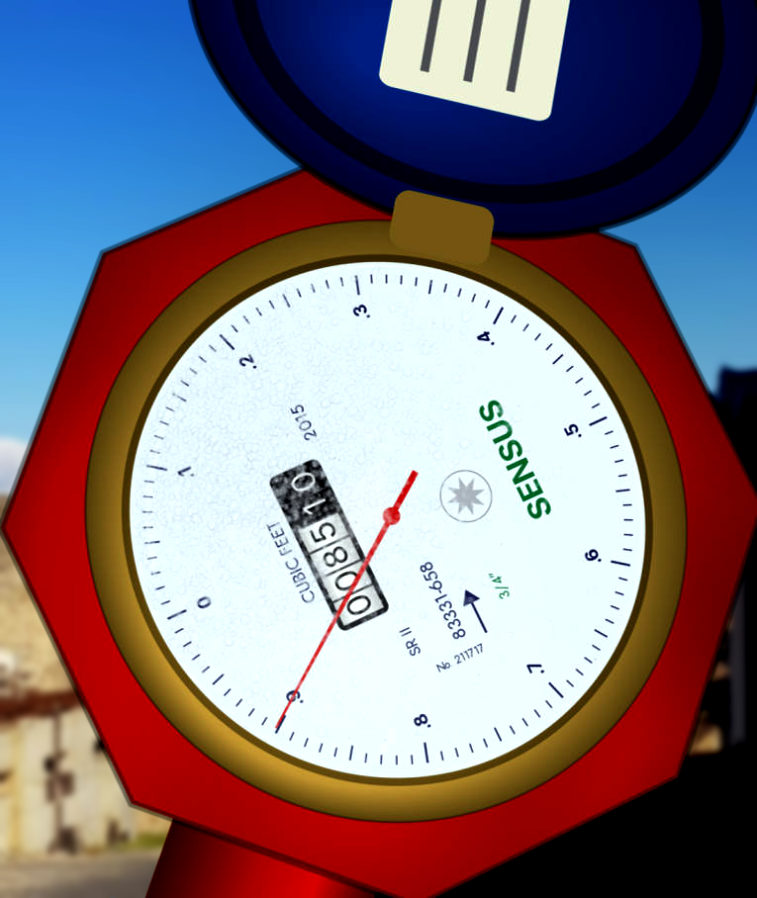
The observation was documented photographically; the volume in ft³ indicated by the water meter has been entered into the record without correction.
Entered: 8509.90 ft³
